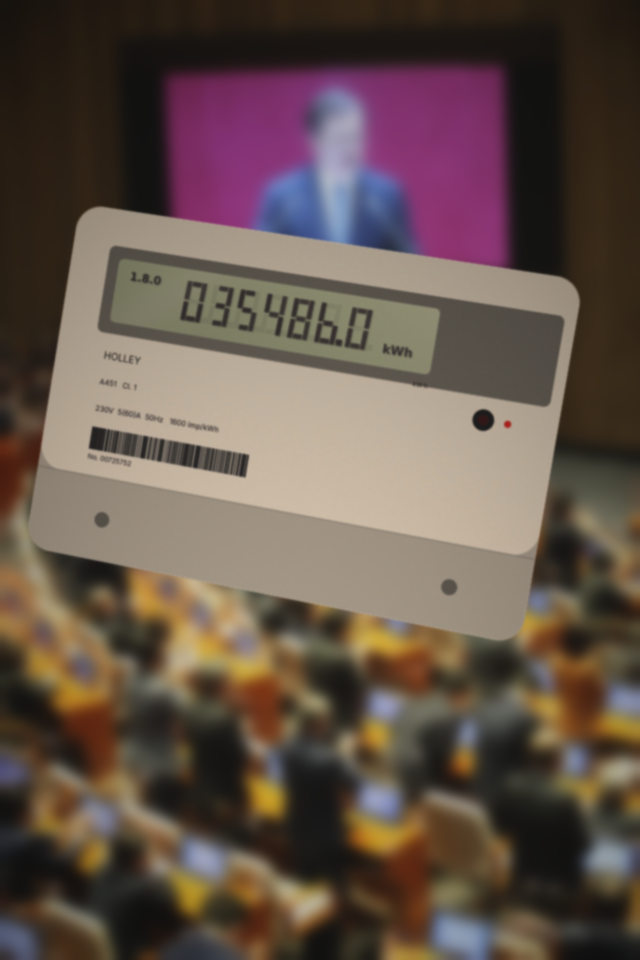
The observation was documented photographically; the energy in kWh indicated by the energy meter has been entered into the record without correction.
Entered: 35486.0 kWh
